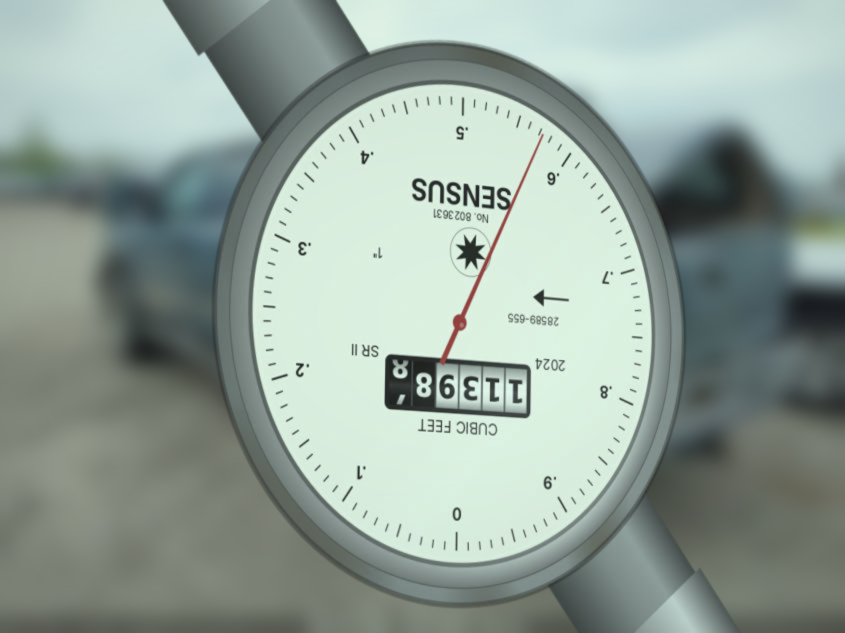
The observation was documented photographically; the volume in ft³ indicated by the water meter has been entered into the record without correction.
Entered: 113987.57 ft³
